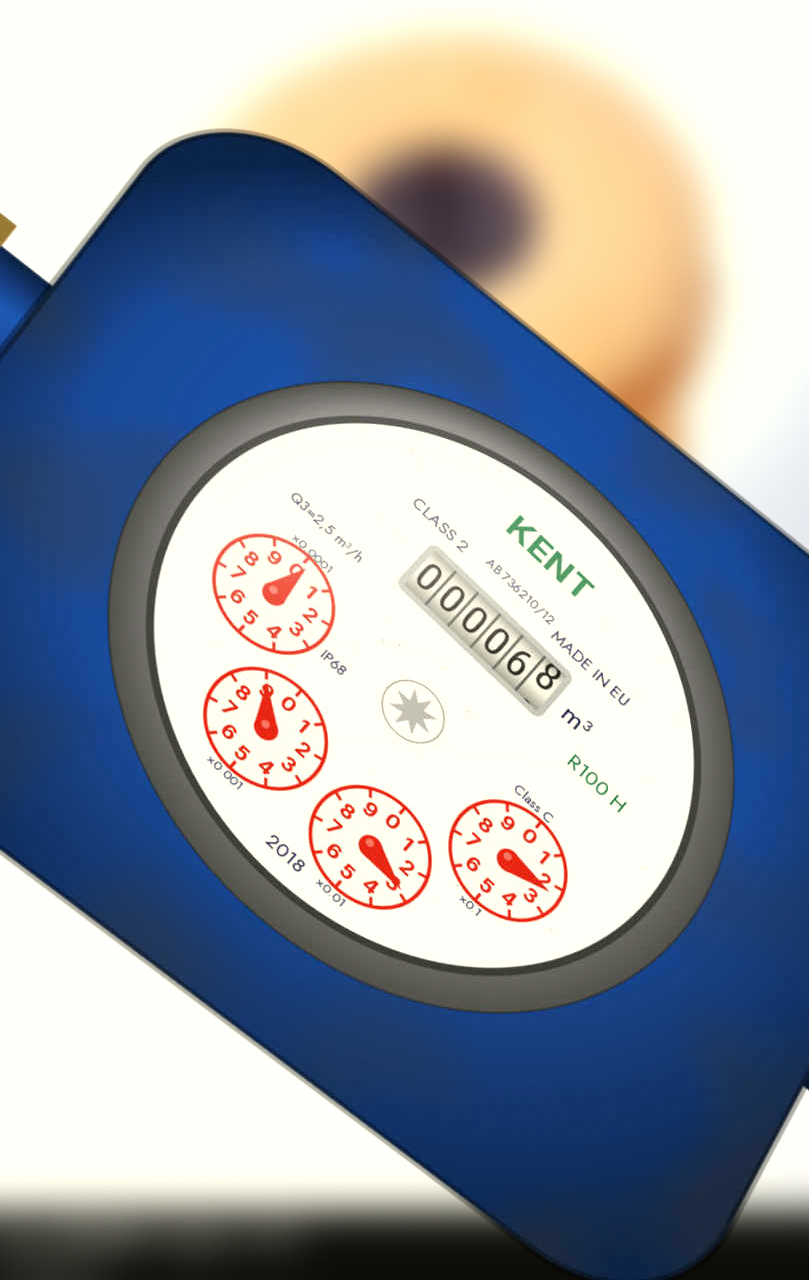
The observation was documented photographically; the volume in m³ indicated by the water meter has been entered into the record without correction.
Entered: 68.2290 m³
